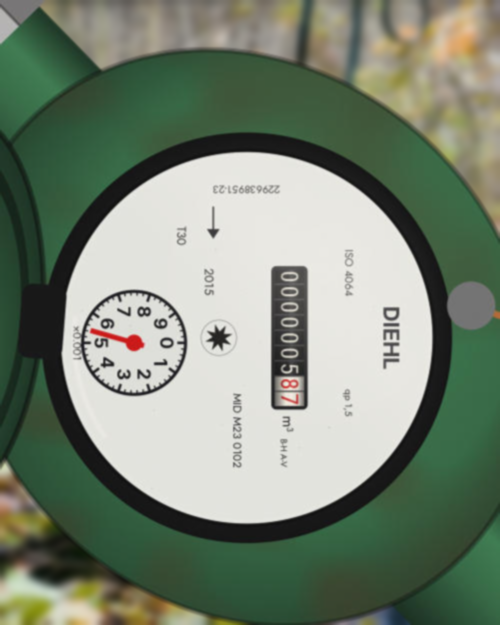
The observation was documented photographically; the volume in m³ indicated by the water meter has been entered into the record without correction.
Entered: 5.875 m³
